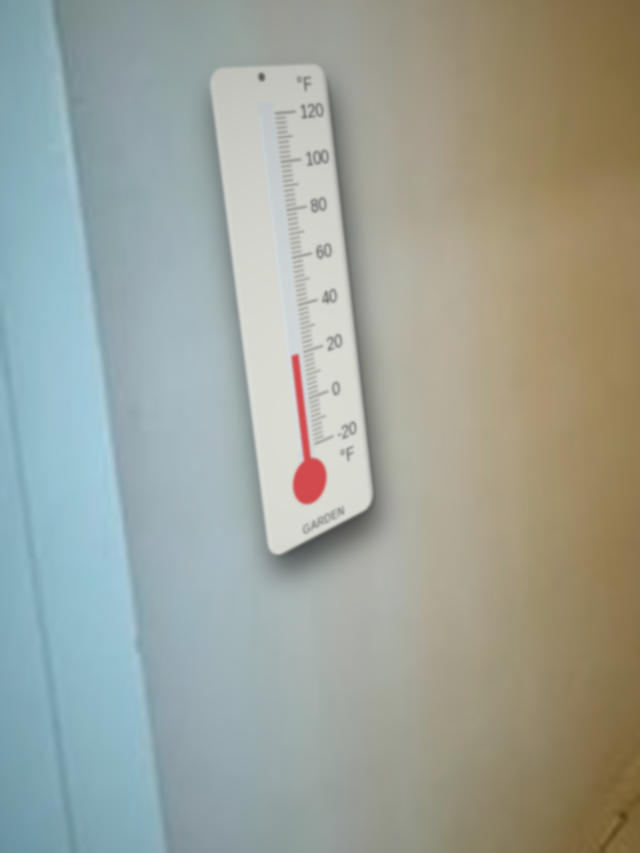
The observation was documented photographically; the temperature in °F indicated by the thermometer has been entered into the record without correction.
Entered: 20 °F
